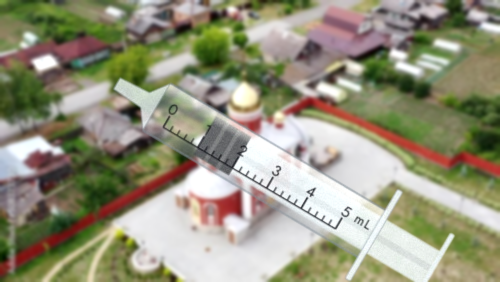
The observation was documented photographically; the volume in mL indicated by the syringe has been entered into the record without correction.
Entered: 1 mL
